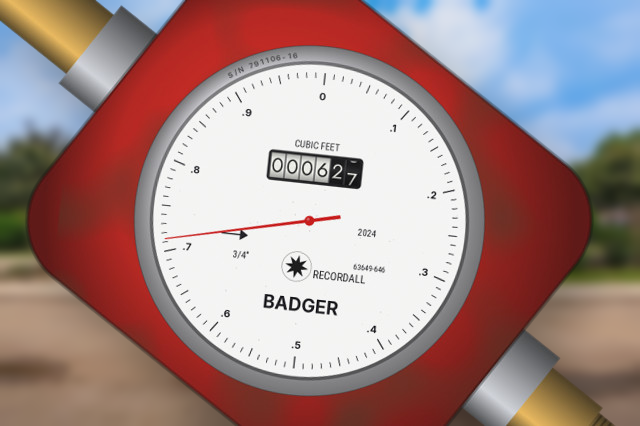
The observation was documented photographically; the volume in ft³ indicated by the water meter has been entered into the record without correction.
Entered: 626.71 ft³
